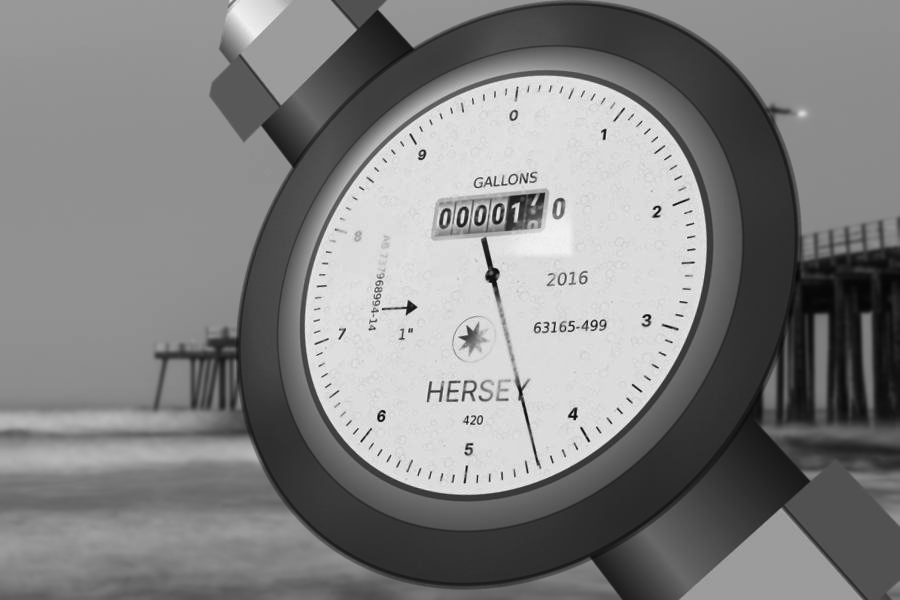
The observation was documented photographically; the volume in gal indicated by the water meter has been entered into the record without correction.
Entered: 174.4 gal
